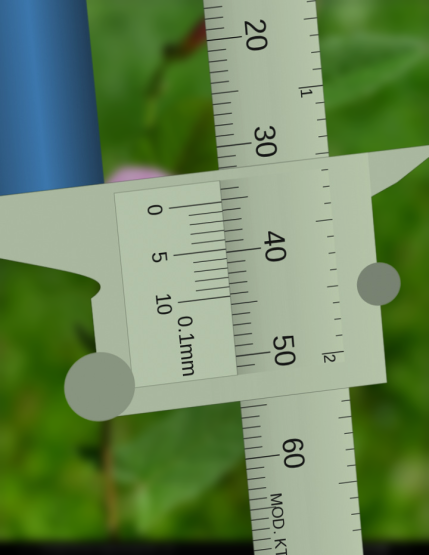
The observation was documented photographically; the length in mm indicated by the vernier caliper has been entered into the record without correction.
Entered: 35.2 mm
